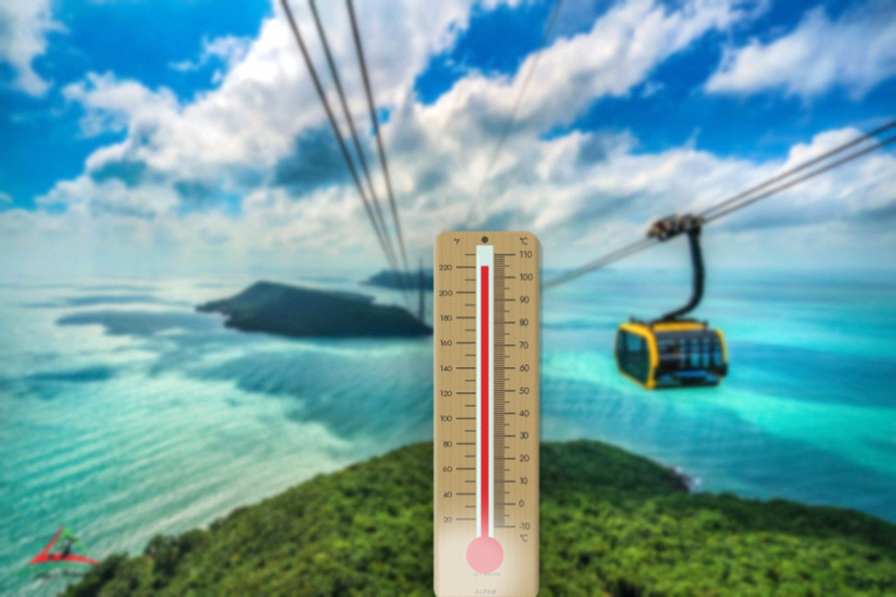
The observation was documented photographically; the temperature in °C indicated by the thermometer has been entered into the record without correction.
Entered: 105 °C
